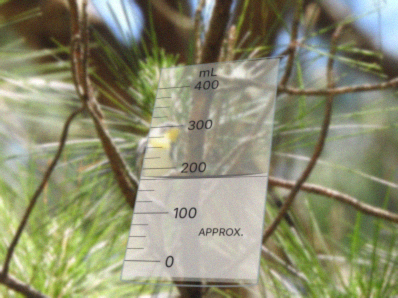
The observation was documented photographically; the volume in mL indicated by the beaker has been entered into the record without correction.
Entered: 175 mL
